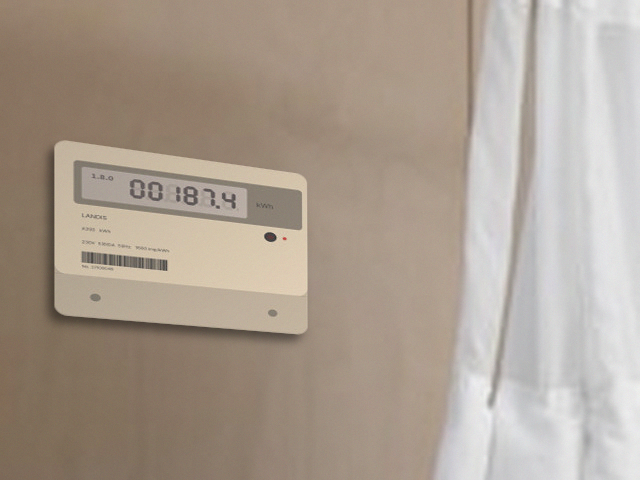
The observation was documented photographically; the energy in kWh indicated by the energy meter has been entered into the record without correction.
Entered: 187.4 kWh
